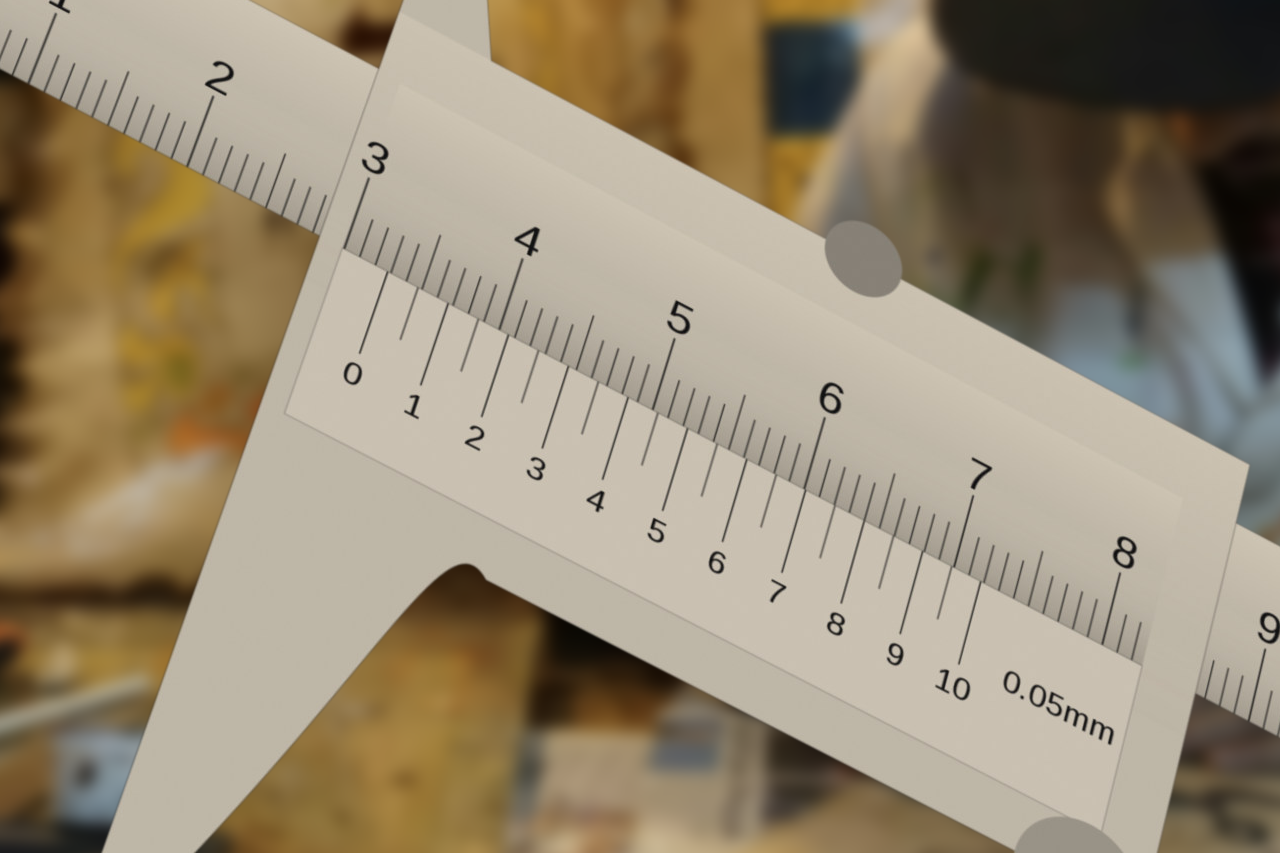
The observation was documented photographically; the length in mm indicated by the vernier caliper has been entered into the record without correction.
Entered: 32.8 mm
